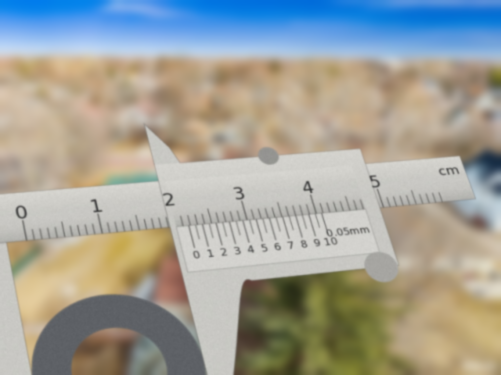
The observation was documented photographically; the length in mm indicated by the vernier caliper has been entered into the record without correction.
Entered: 21.8 mm
